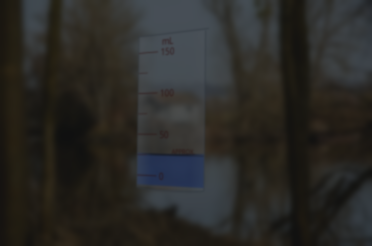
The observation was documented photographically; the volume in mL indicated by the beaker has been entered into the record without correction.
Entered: 25 mL
